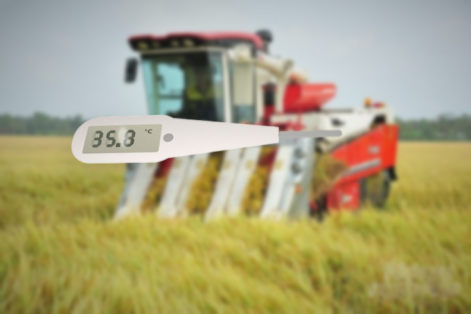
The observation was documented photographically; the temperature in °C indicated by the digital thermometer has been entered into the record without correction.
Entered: 35.8 °C
